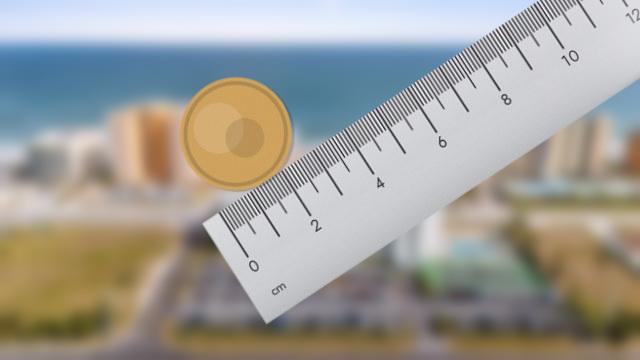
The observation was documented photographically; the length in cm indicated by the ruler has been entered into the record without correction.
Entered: 3 cm
